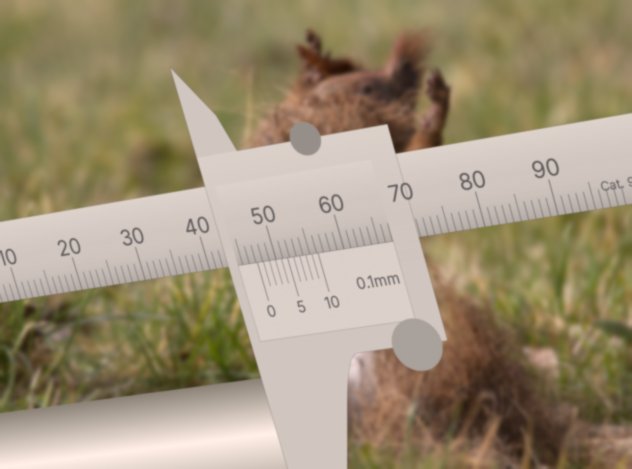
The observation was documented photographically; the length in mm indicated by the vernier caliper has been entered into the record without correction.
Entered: 47.2 mm
